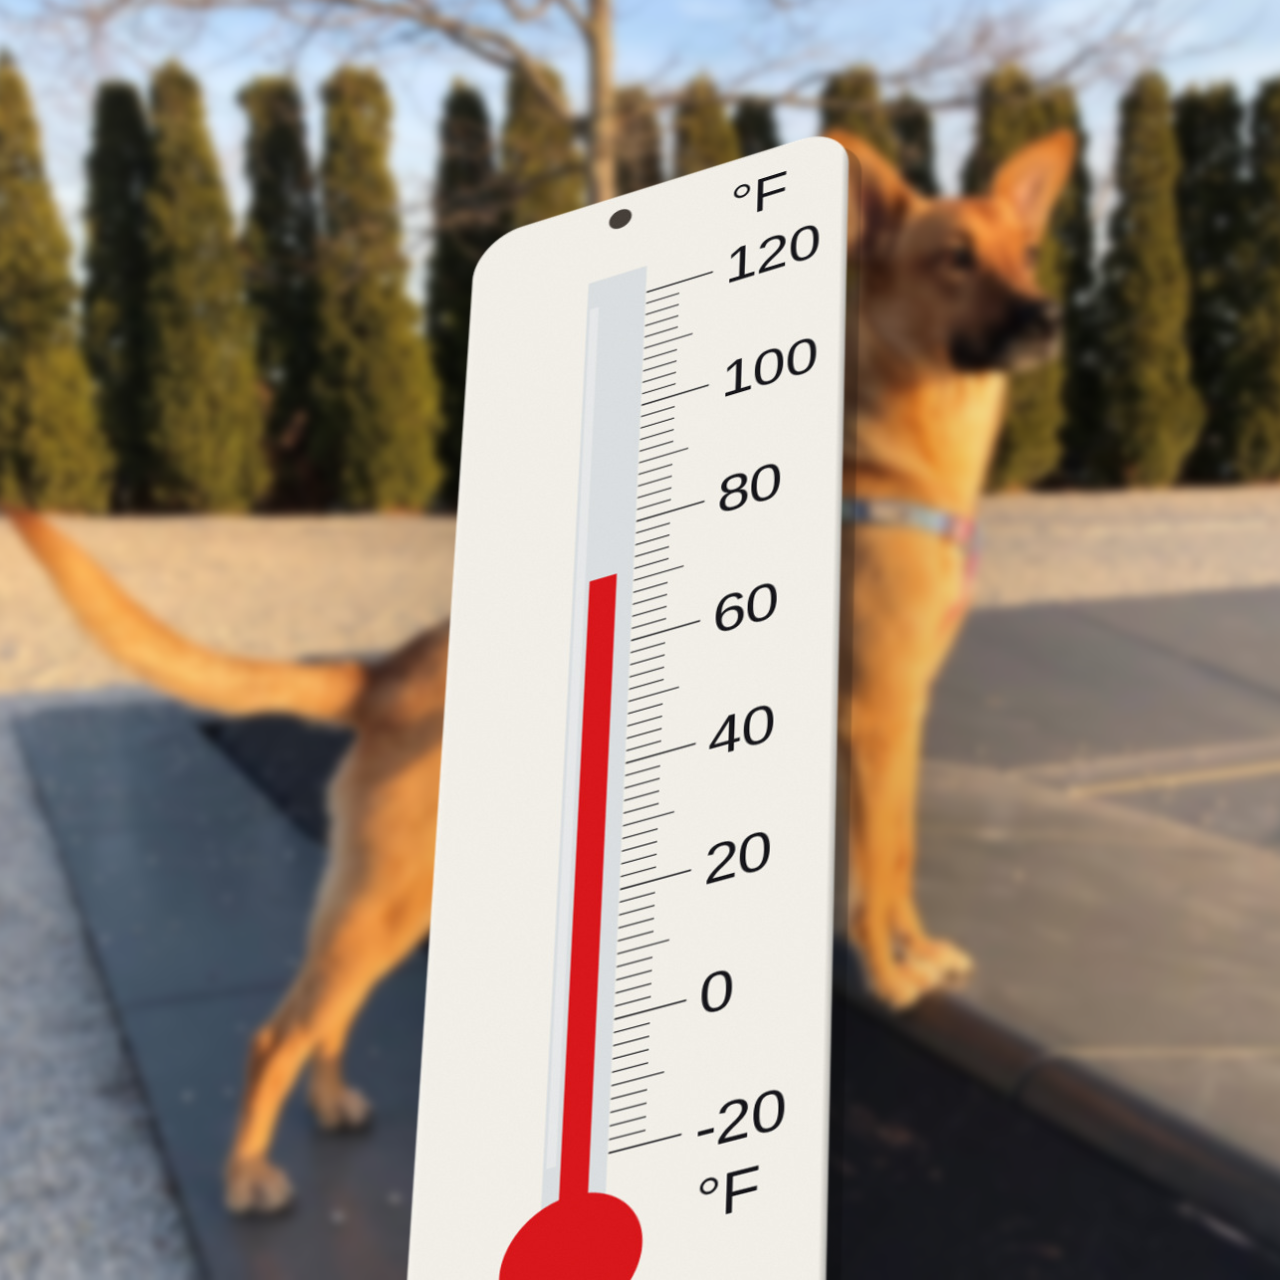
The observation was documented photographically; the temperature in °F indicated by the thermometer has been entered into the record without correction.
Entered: 72 °F
